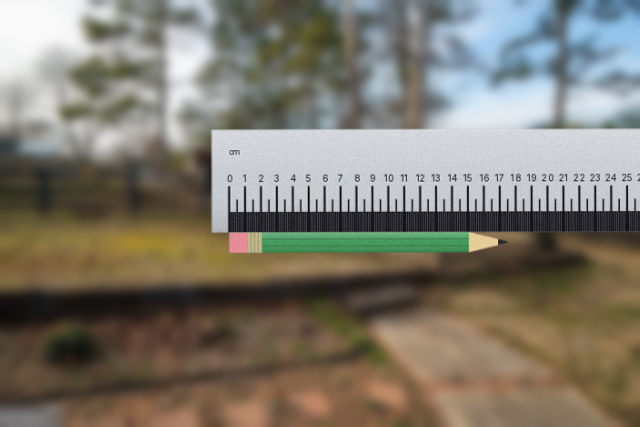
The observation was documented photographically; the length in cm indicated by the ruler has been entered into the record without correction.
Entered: 17.5 cm
